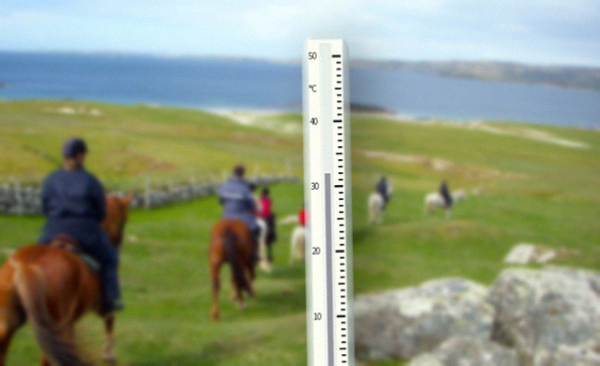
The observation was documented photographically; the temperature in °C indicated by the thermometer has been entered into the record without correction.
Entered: 32 °C
